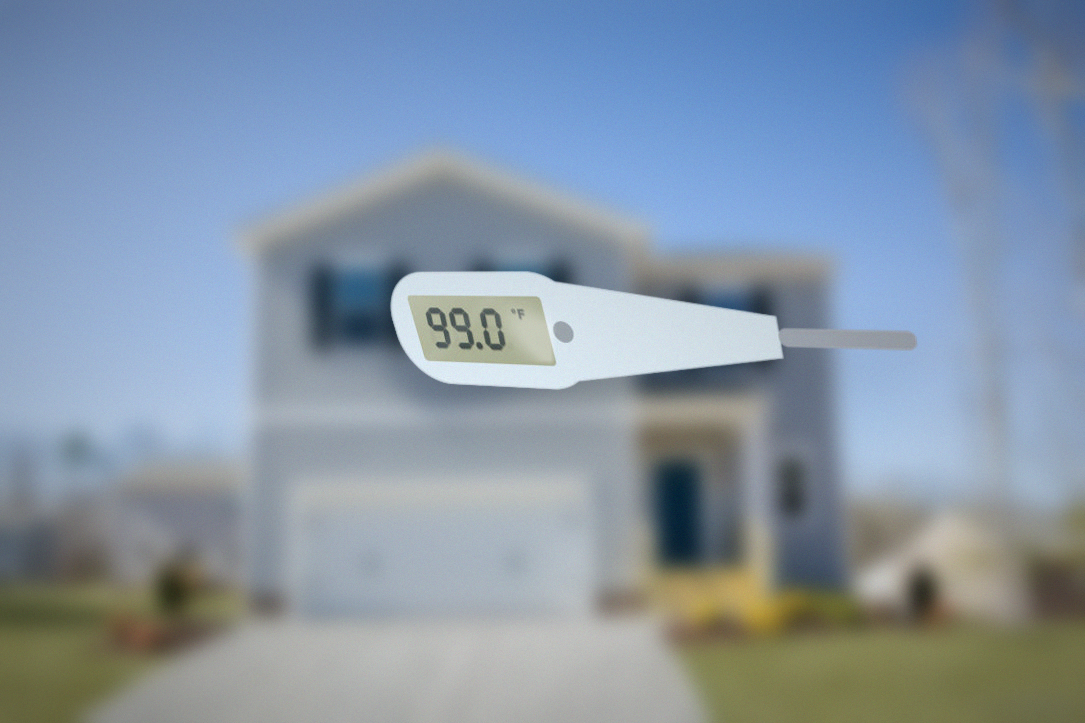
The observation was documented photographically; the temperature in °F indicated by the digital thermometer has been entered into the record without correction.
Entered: 99.0 °F
